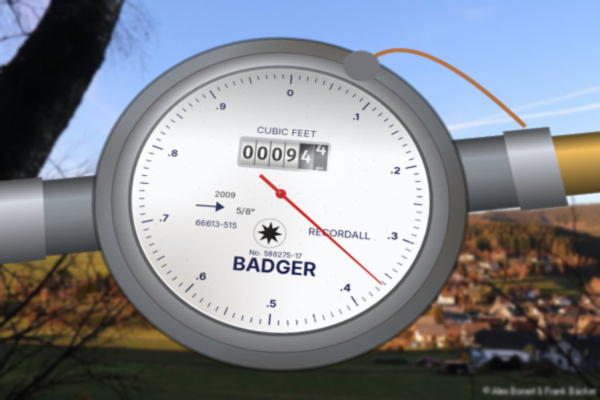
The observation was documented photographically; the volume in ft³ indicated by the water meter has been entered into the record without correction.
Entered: 944.36 ft³
